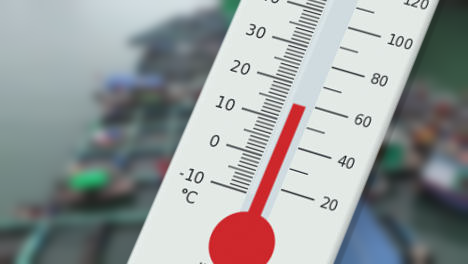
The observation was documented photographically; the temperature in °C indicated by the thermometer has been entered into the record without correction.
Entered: 15 °C
